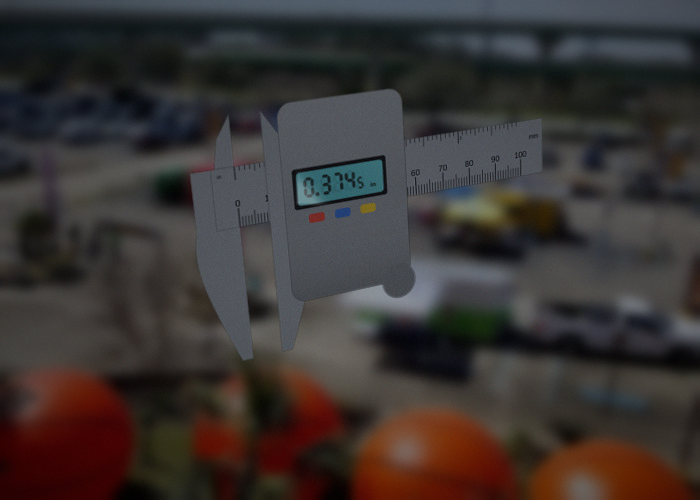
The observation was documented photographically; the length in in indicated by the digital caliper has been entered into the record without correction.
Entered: 0.3745 in
